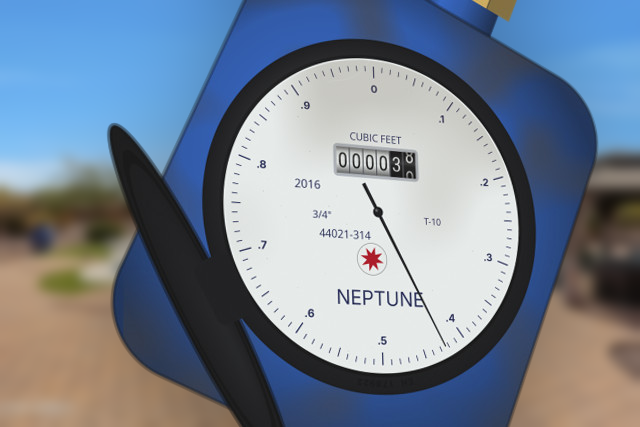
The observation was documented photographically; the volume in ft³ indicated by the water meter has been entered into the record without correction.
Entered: 38.42 ft³
